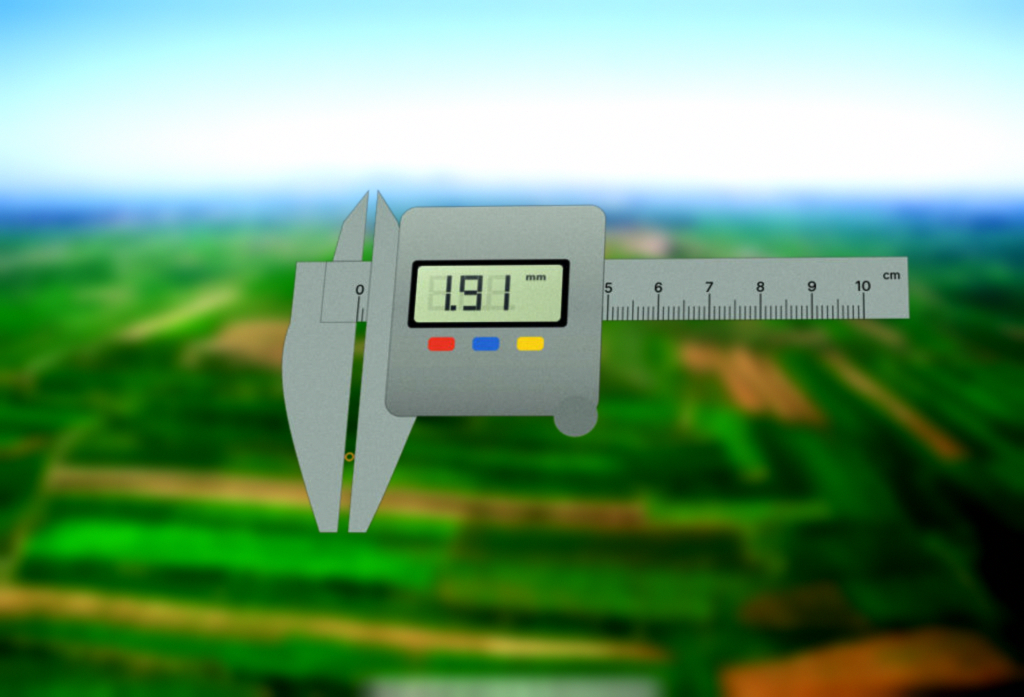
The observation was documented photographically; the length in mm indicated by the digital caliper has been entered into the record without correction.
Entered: 1.91 mm
